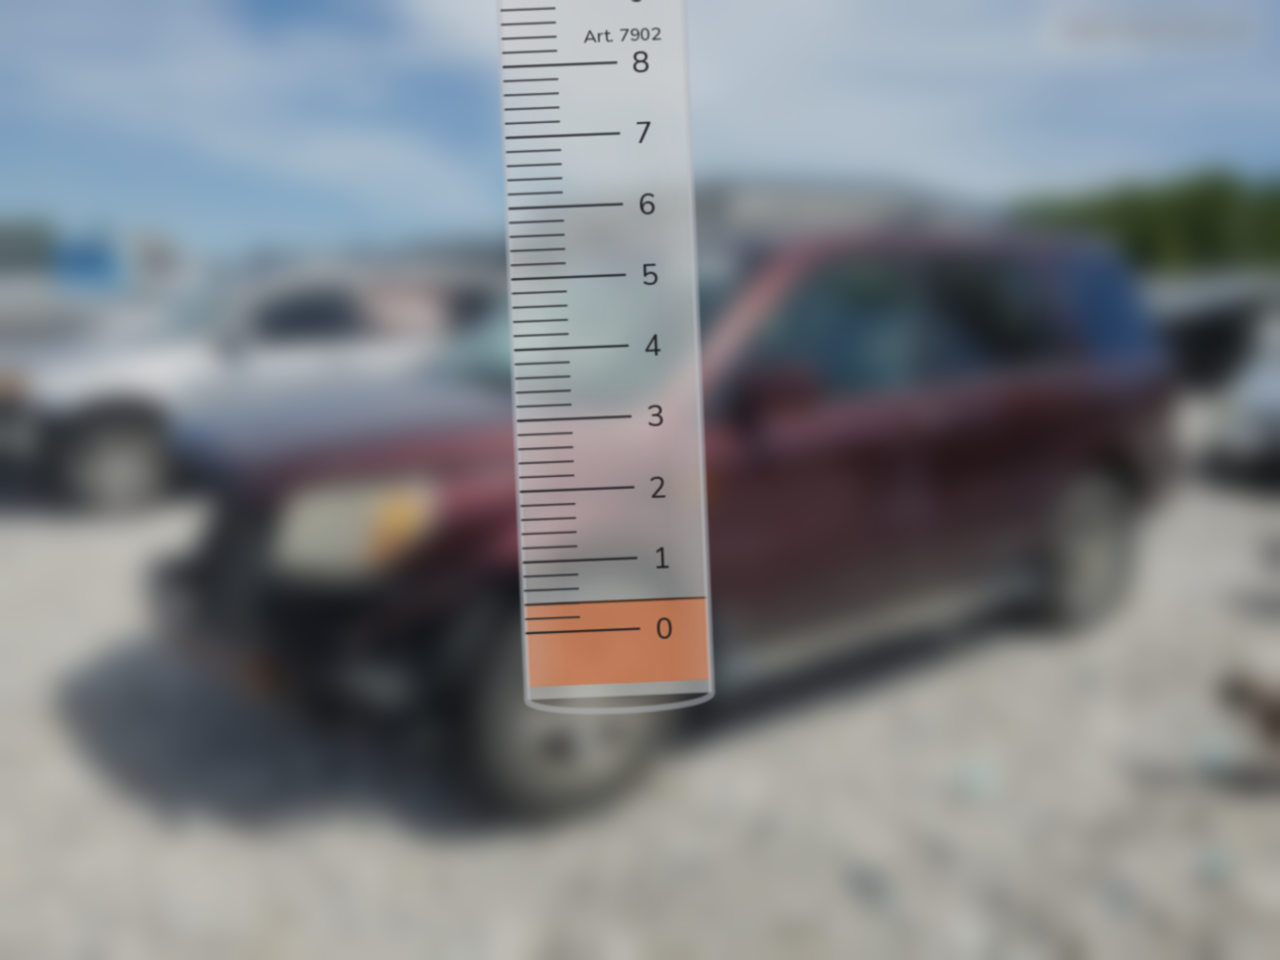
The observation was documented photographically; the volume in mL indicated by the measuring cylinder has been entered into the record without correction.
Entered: 0.4 mL
